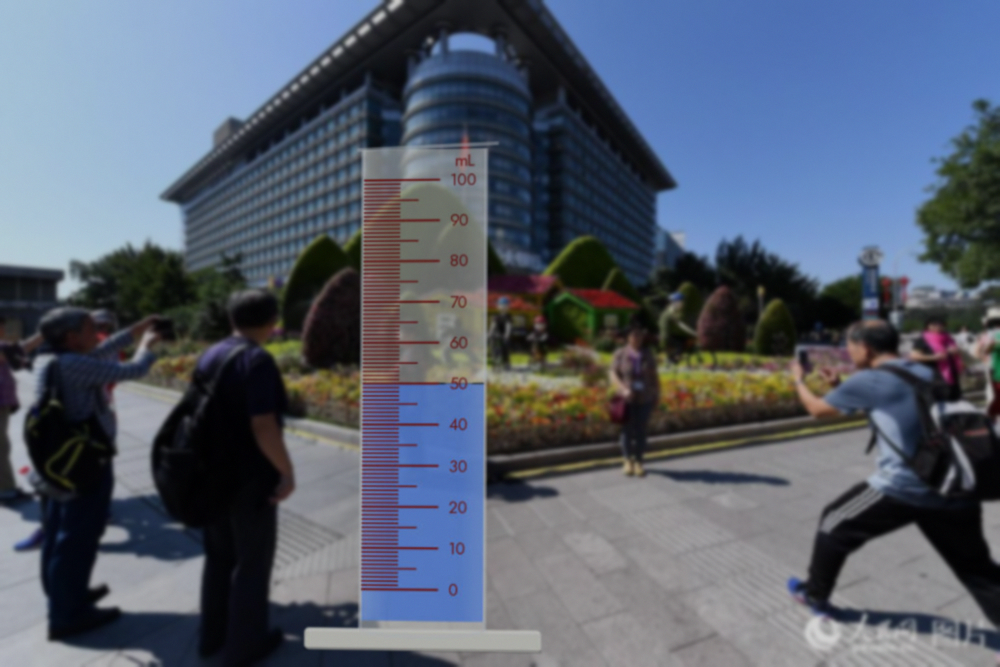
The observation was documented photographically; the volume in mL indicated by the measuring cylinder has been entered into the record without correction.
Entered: 50 mL
